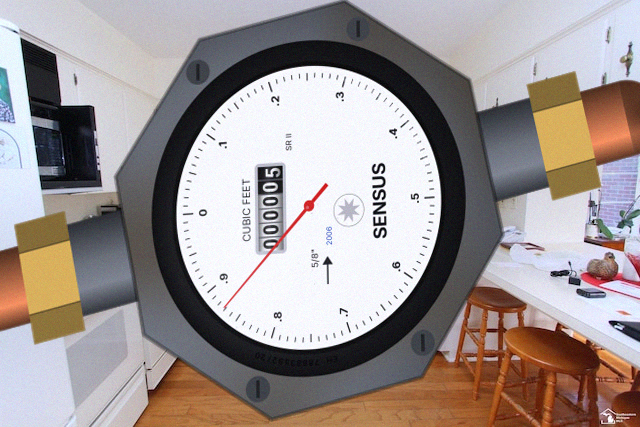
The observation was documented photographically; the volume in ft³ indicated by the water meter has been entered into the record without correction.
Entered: 4.87 ft³
